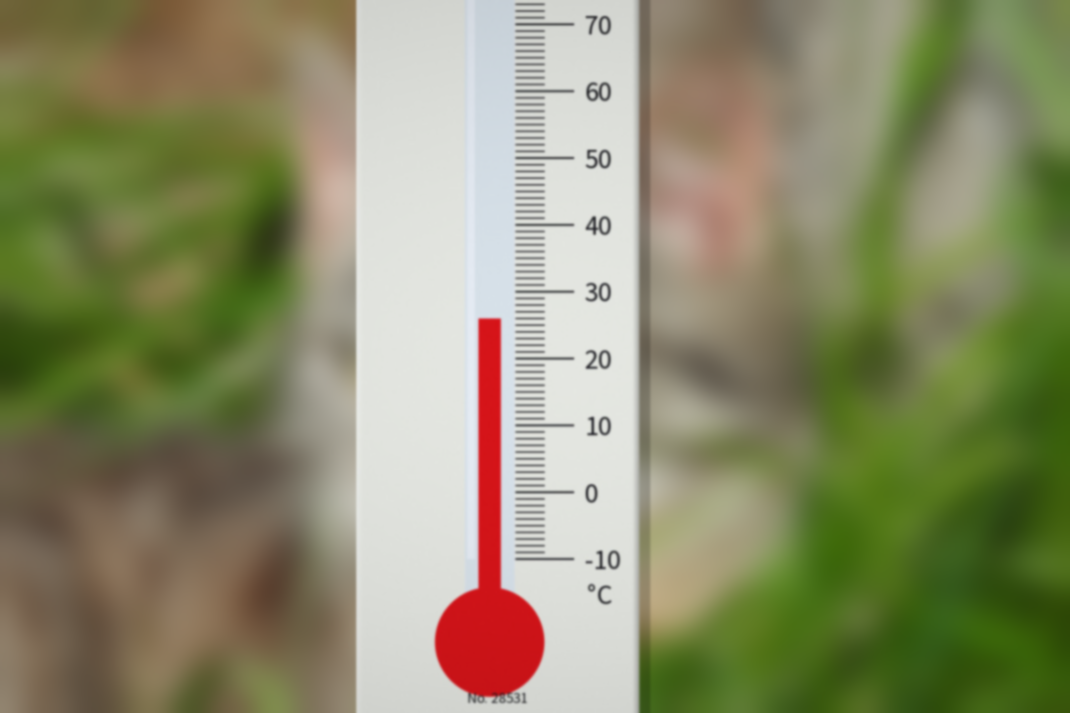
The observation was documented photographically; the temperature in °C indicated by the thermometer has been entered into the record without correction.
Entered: 26 °C
